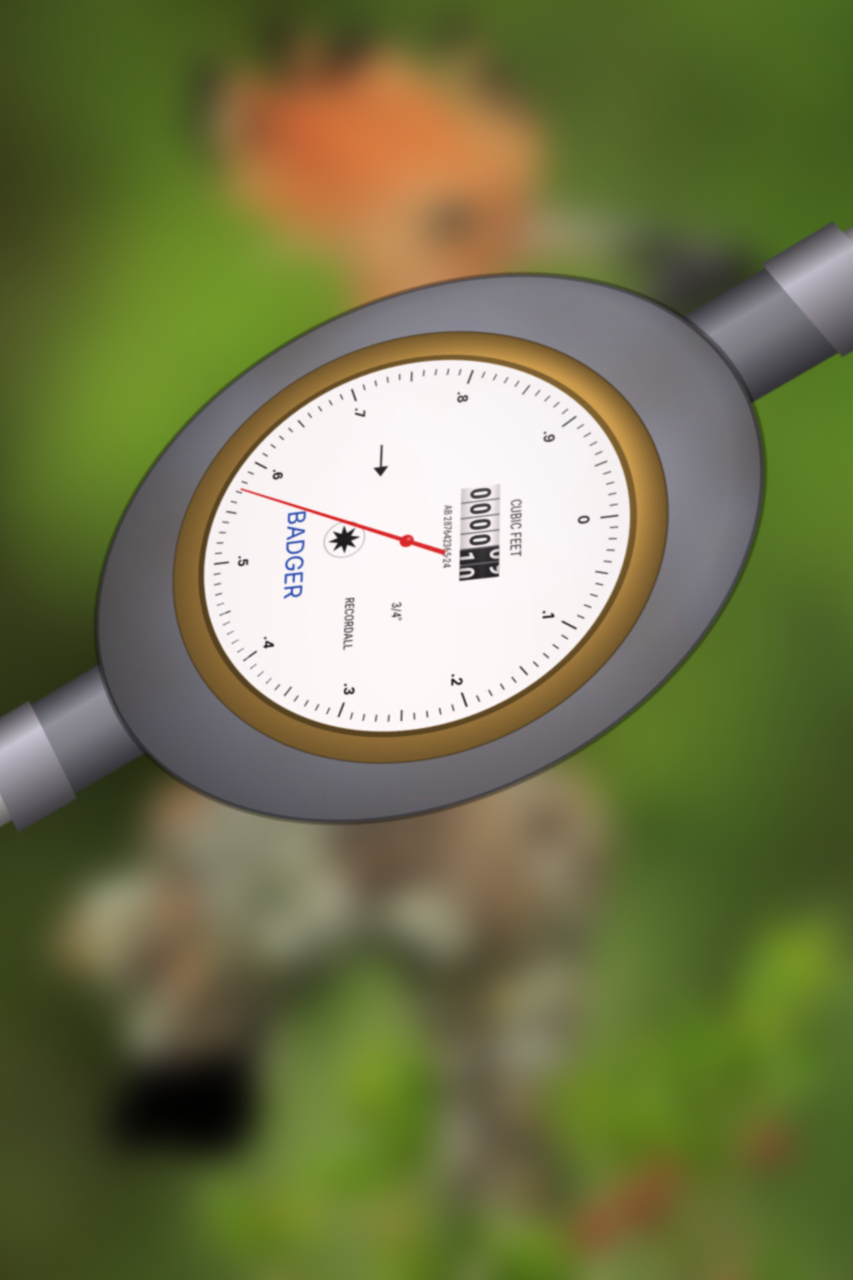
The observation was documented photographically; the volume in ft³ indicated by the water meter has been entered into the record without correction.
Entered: 9.57 ft³
